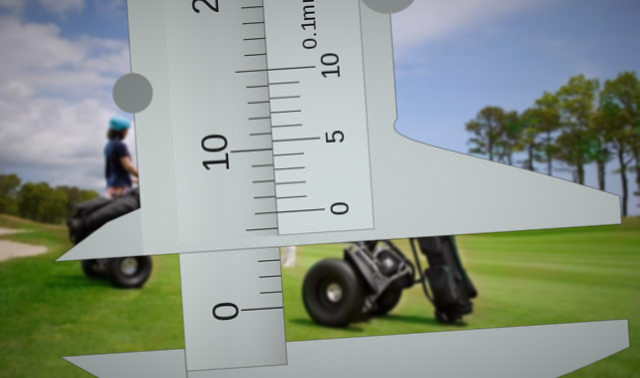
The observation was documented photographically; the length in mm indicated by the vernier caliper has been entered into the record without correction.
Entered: 6.0 mm
